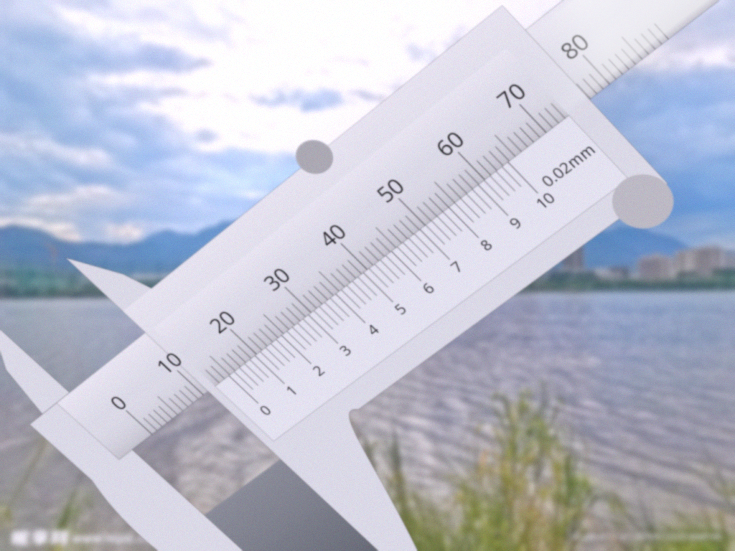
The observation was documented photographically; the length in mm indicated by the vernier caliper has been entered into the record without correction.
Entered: 14.8 mm
